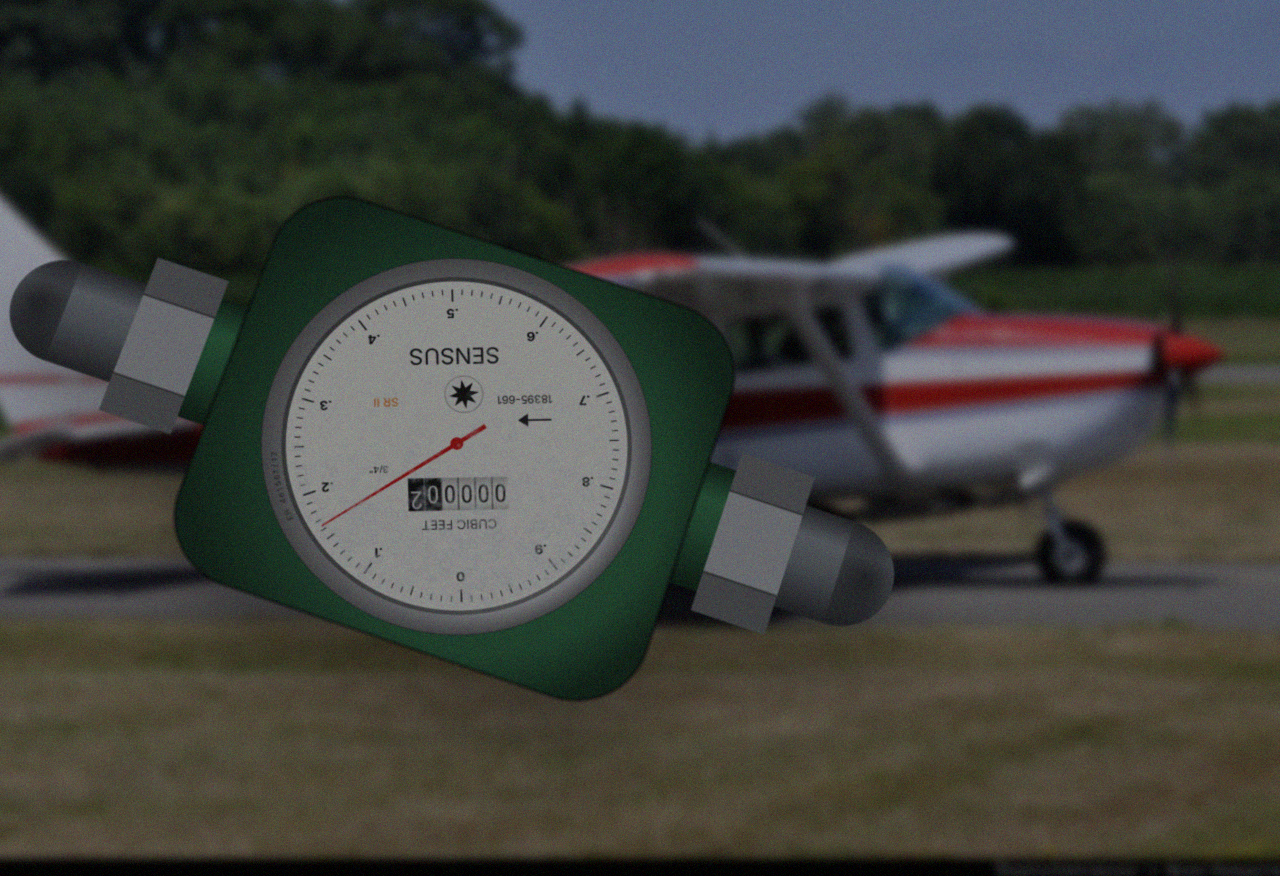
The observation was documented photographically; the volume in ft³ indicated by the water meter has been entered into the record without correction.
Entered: 2.16 ft³
